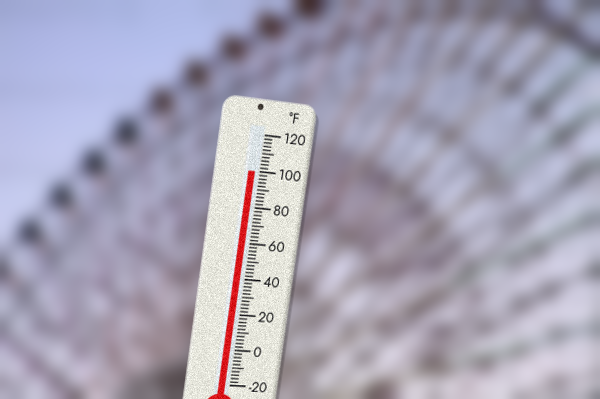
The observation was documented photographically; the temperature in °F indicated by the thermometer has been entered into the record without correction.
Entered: 100 °F
